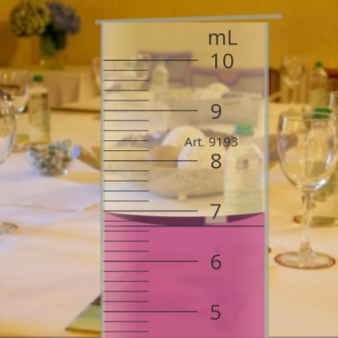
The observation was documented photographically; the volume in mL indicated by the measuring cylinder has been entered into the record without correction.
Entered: 6.7 mL
